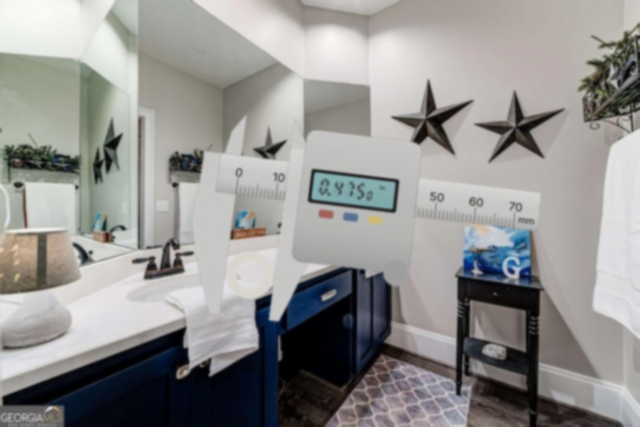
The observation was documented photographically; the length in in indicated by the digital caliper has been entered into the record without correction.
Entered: 0.4750 in
